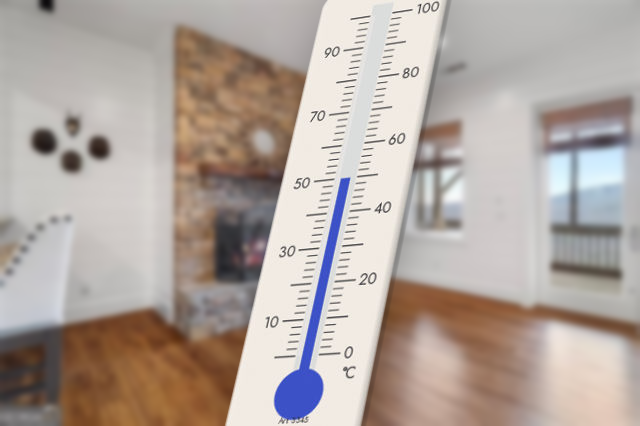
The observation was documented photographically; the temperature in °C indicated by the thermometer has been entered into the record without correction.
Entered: 50 °C
